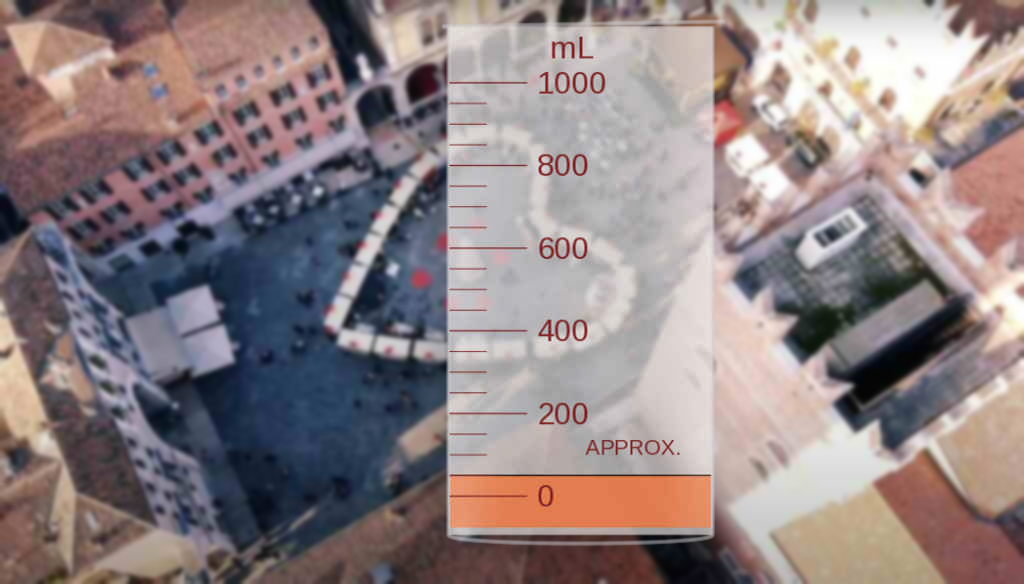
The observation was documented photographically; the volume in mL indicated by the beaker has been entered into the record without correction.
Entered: 50 mL
